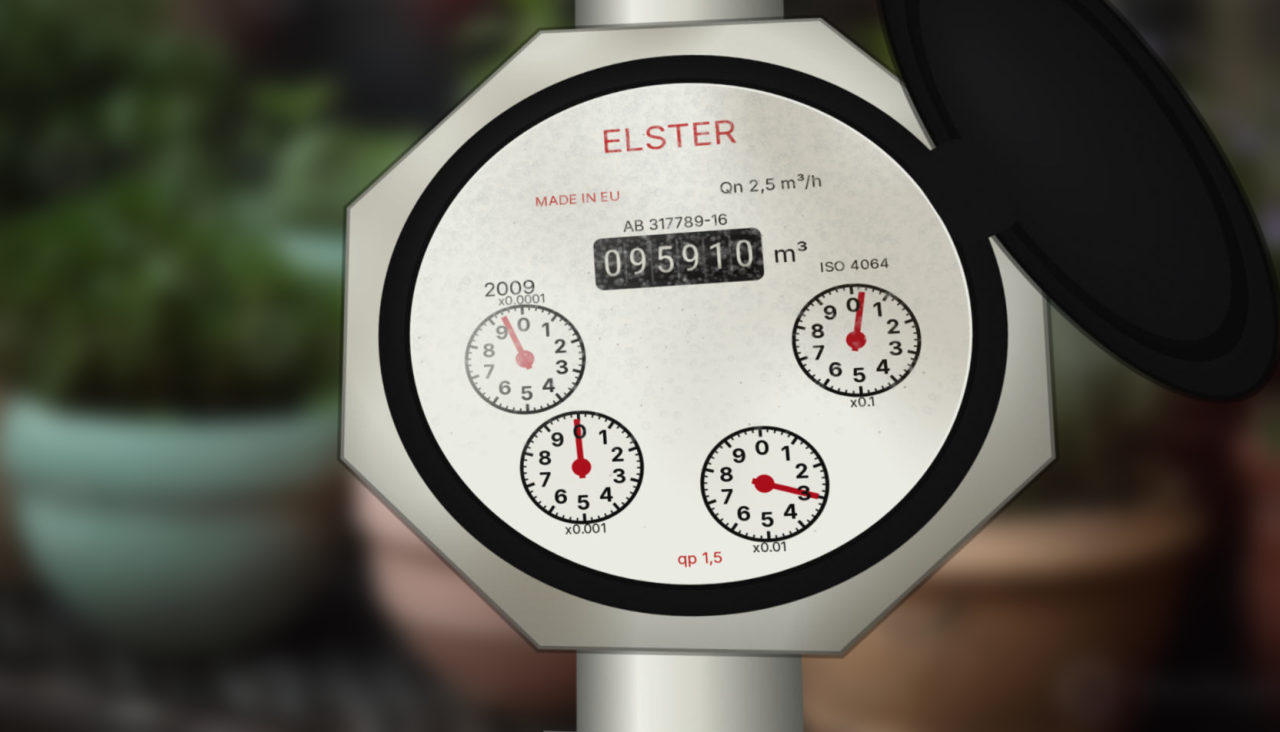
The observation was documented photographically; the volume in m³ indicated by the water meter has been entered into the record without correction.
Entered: 95910.0299 m³
